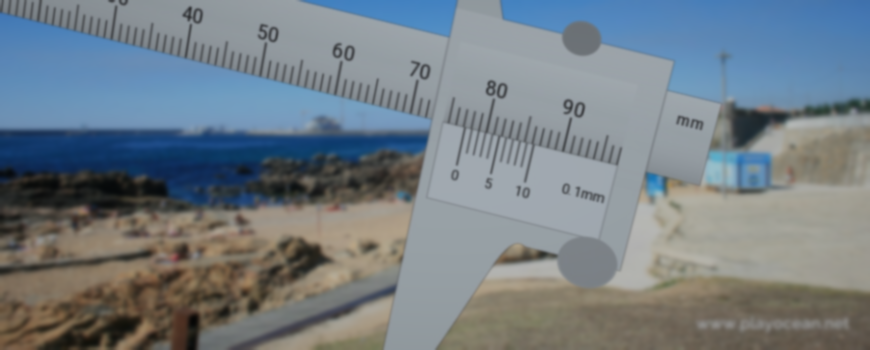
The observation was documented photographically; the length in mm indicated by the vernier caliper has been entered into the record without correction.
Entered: 77.2 mm
